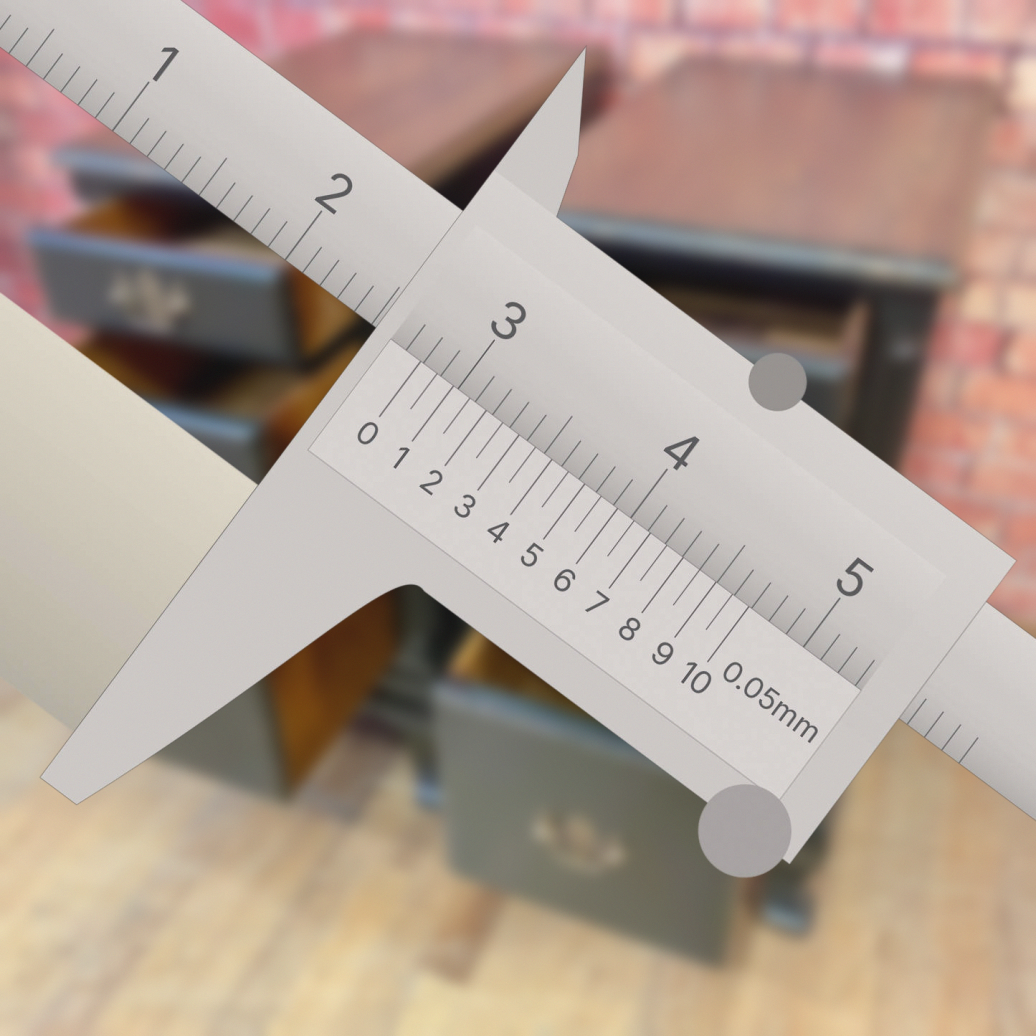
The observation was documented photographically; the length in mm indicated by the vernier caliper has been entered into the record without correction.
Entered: 27.85 mm
